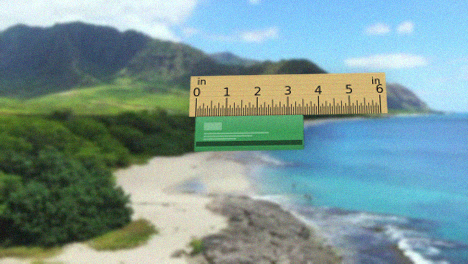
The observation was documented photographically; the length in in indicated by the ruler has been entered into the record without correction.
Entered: 3.5 in
